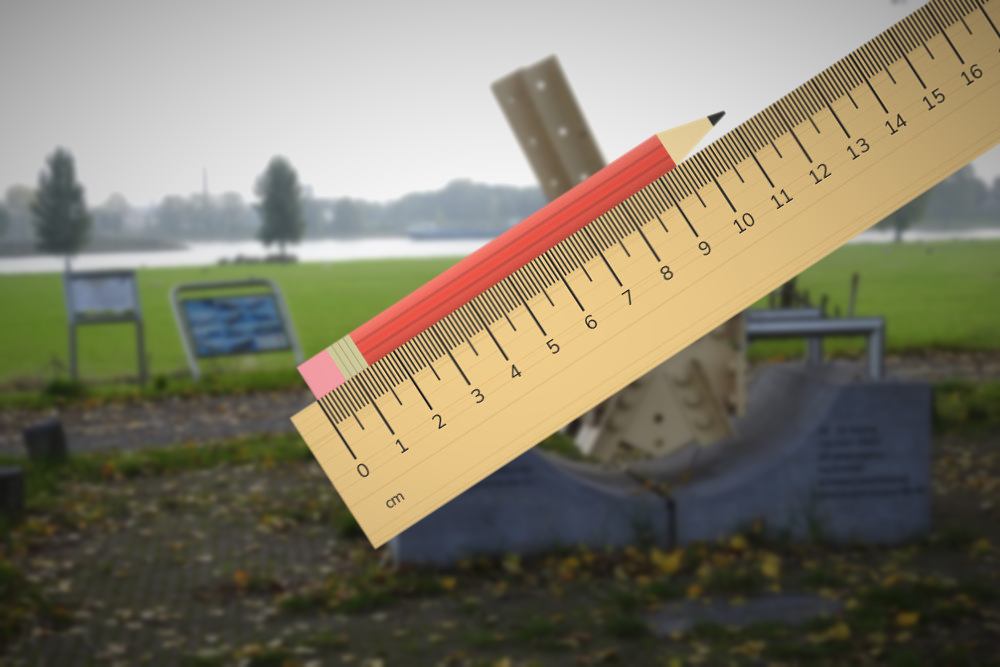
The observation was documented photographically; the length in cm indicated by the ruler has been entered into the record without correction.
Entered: 11 cm
